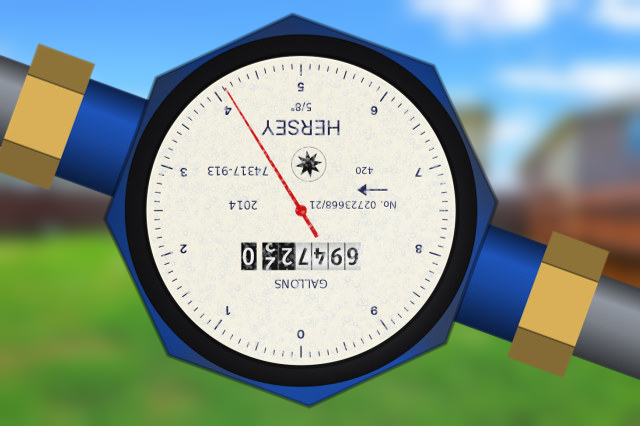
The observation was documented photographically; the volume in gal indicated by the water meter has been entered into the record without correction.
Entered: 6947224.1 gal
